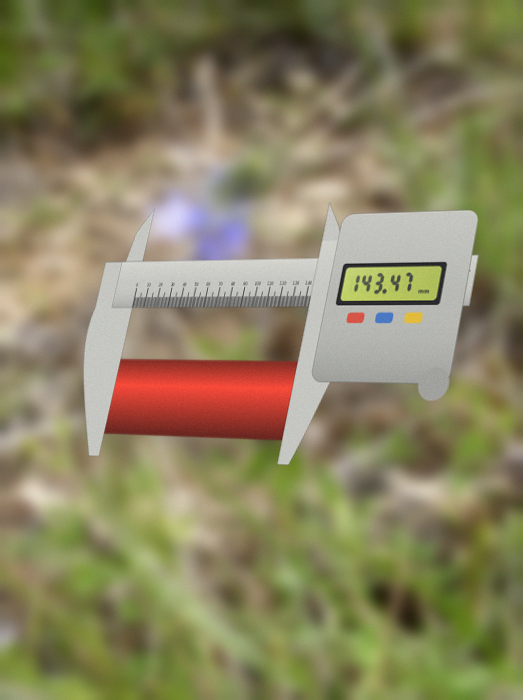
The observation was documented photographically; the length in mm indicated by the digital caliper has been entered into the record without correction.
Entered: 143.47 mm
